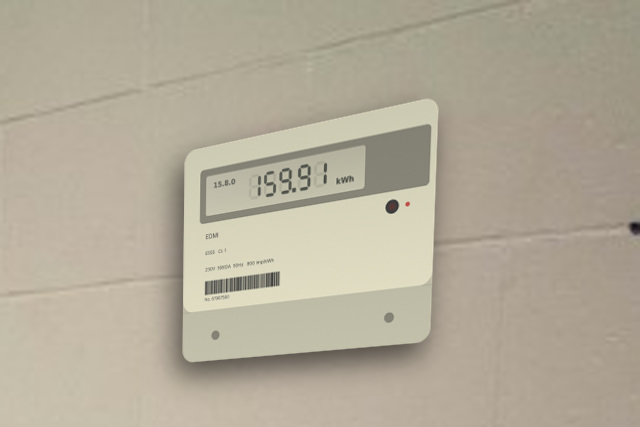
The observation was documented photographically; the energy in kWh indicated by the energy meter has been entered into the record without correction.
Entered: 159.91 kWh
